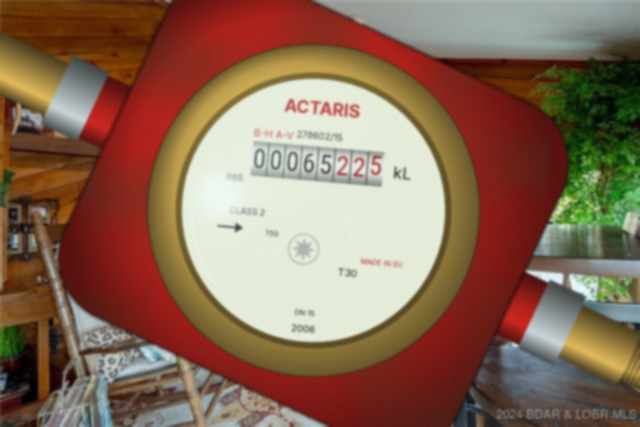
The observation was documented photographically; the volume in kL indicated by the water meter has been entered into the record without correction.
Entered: 65.225 kL
